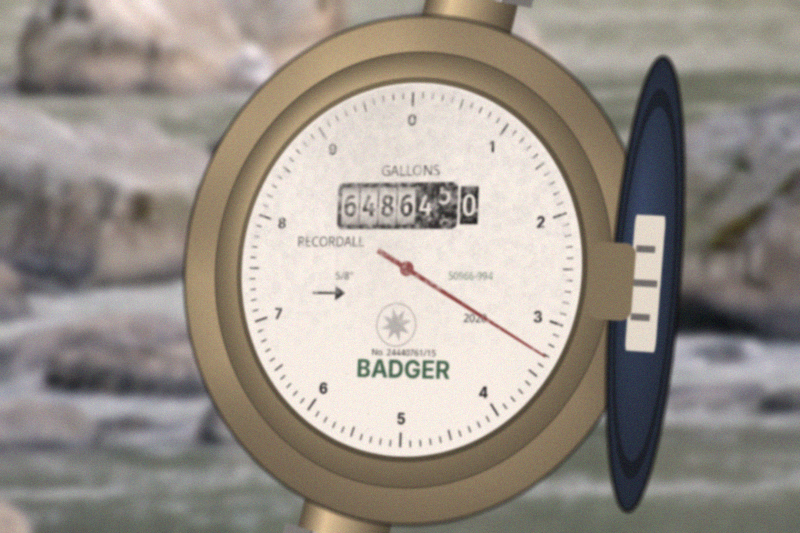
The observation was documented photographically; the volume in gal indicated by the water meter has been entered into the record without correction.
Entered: 6486453.3 gal
